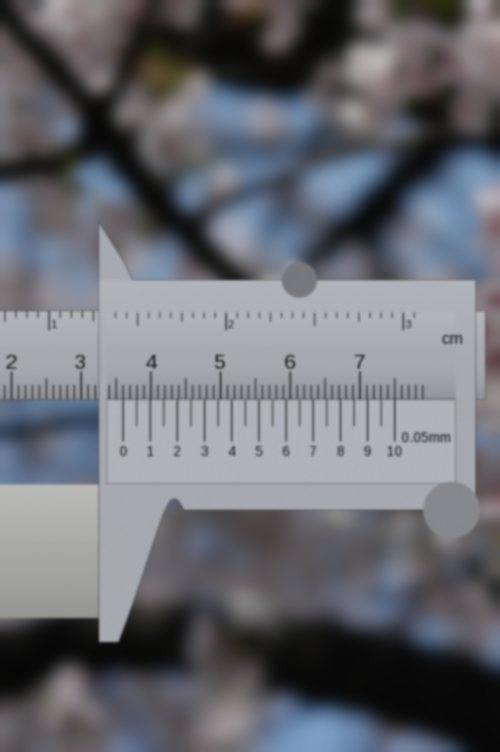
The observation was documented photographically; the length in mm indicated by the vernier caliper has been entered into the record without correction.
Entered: 36.0 mm
